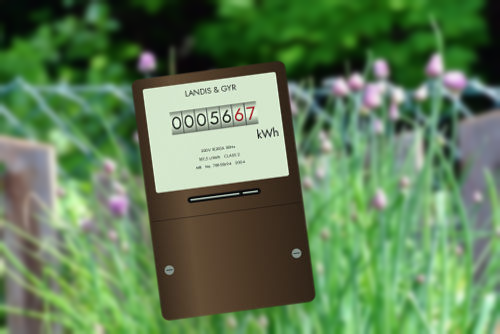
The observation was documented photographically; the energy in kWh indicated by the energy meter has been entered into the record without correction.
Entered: 56.67 kWh
